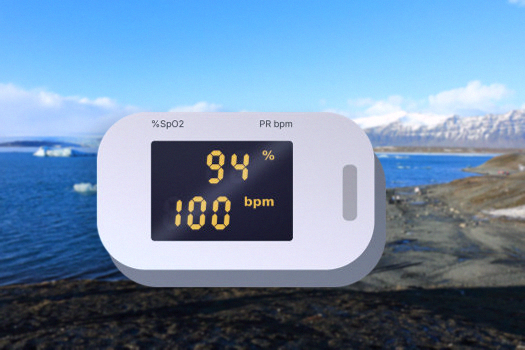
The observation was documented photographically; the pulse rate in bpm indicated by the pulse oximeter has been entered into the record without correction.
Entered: 100 bpm
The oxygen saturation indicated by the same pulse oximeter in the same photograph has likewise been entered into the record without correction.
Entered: 94 %
